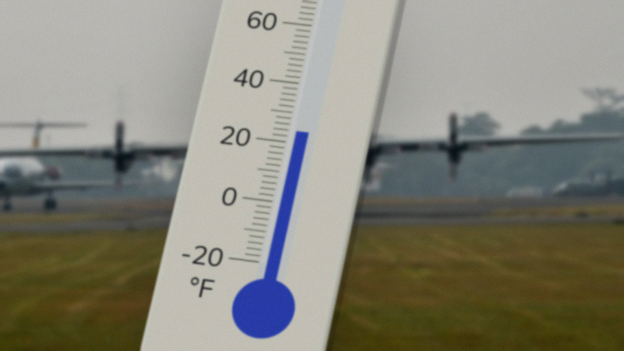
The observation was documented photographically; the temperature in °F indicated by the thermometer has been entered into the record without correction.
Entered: 24 °F
